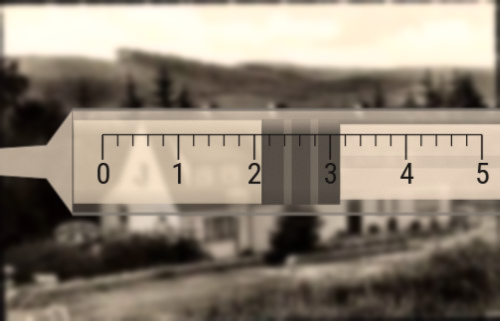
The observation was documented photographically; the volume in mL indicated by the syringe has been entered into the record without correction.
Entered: 2.1 mL
